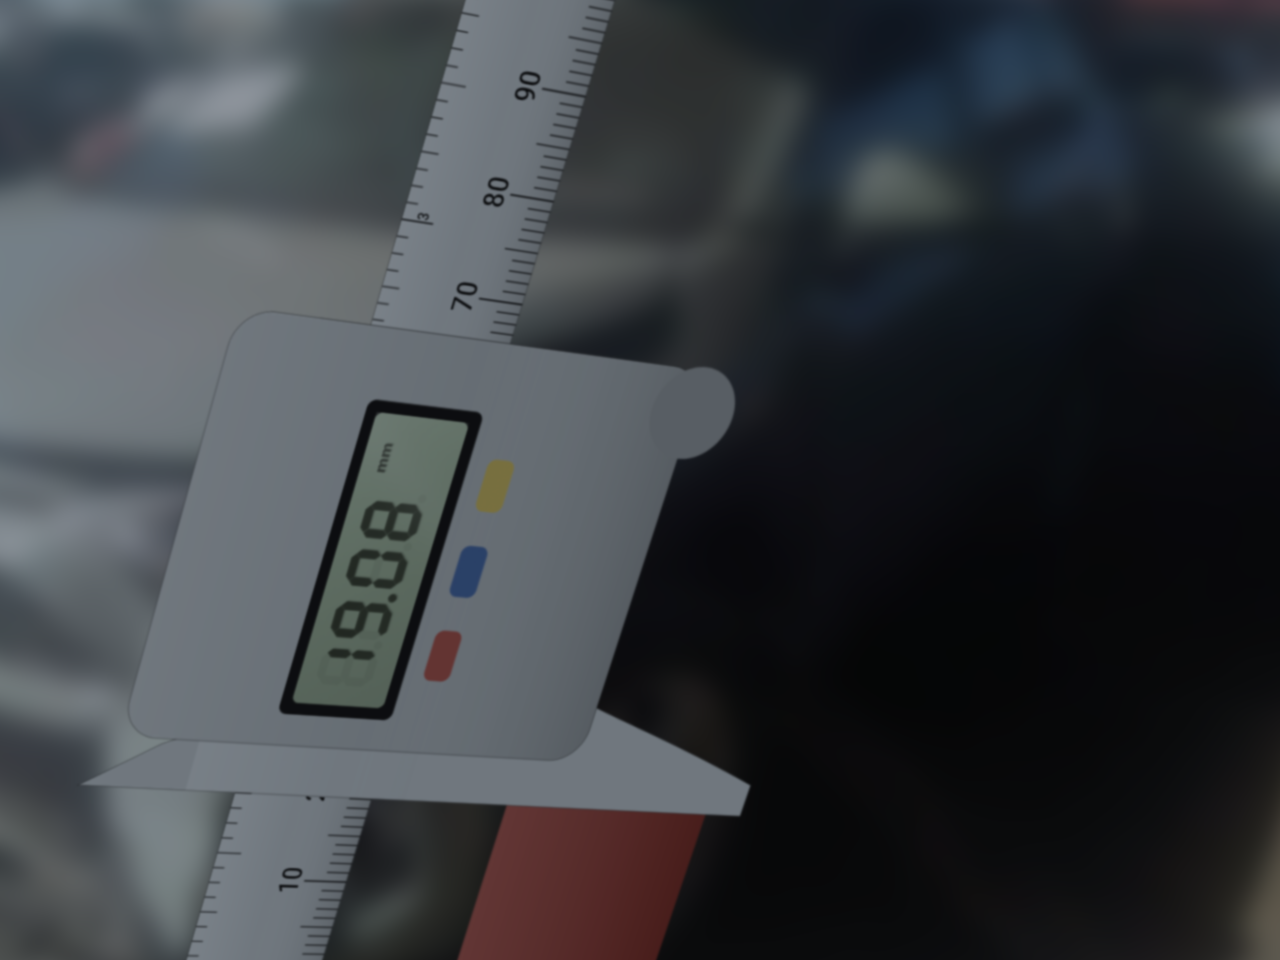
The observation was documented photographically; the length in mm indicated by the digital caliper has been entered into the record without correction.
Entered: 19.08 mm
